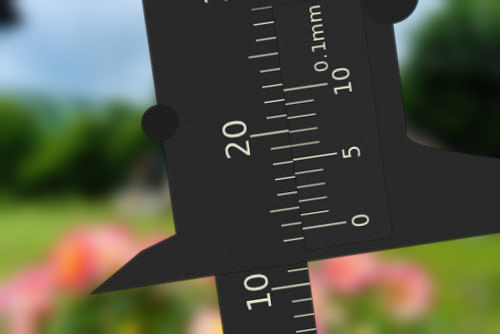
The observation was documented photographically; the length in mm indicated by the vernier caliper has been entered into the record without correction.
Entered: 13.6 mm
